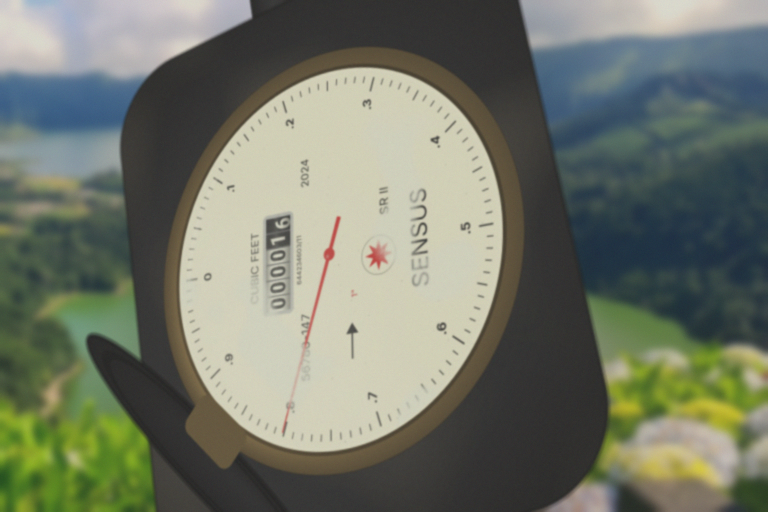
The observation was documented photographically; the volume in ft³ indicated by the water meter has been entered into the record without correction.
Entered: 15.80 ft³
